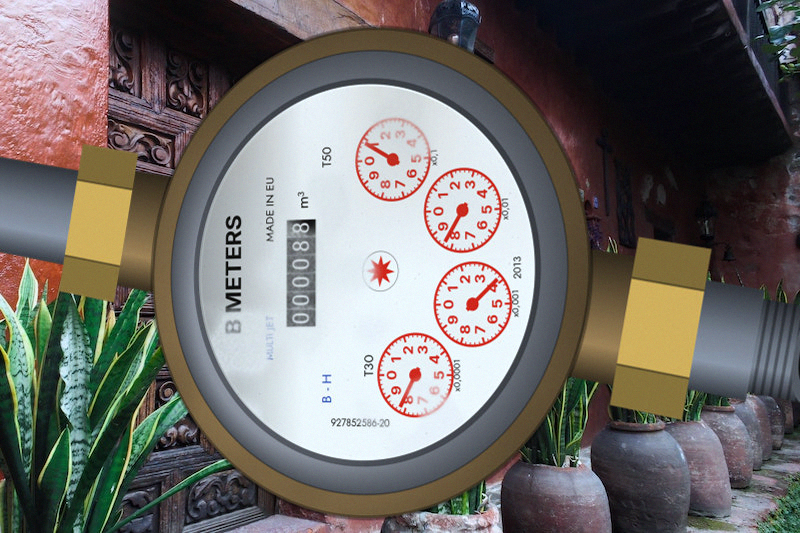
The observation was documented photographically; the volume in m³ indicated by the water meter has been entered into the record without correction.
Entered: 88.0838 m³
